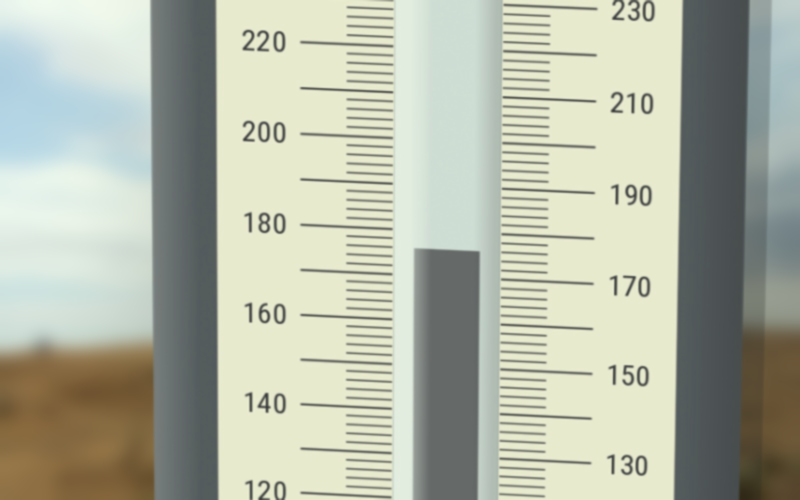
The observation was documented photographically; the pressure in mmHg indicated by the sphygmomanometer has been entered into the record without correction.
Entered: 176 mmHg
